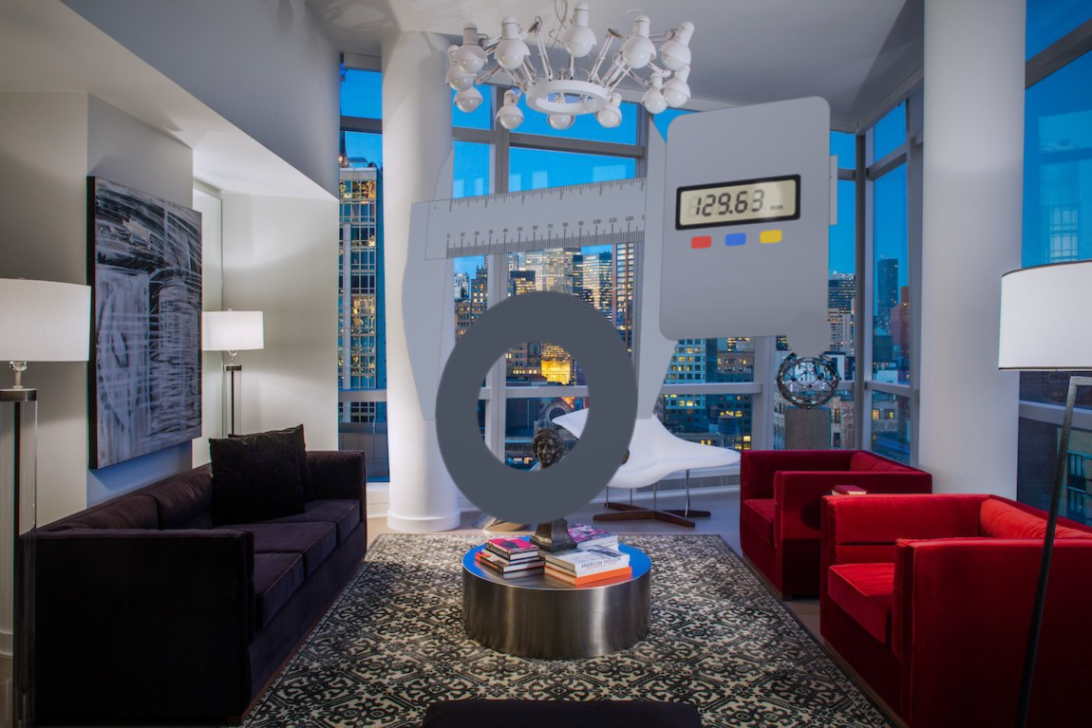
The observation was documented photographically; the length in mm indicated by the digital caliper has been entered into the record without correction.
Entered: 129.63 mm
